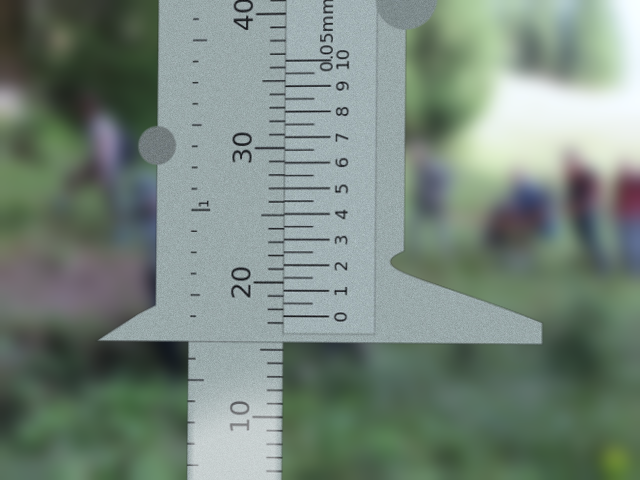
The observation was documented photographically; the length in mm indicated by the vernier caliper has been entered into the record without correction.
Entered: 17.5 mm
